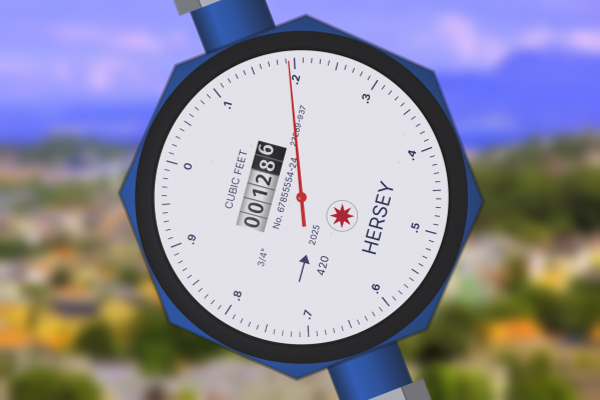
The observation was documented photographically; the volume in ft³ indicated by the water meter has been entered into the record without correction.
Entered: 1286.19 ft³
